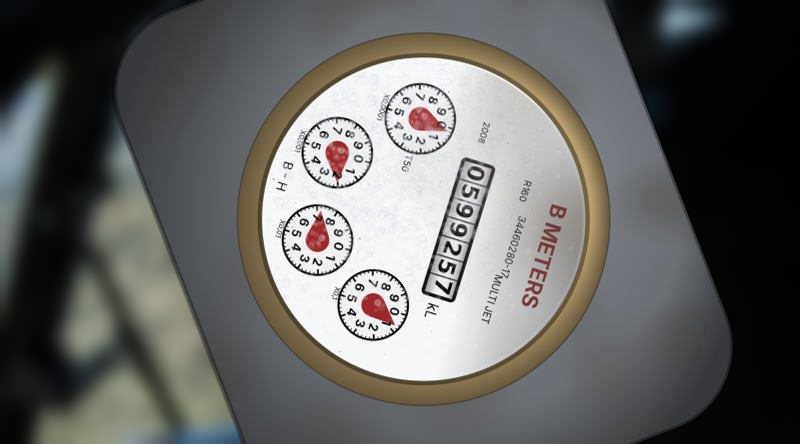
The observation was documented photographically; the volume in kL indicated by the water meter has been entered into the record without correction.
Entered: 599257.0720 kL
